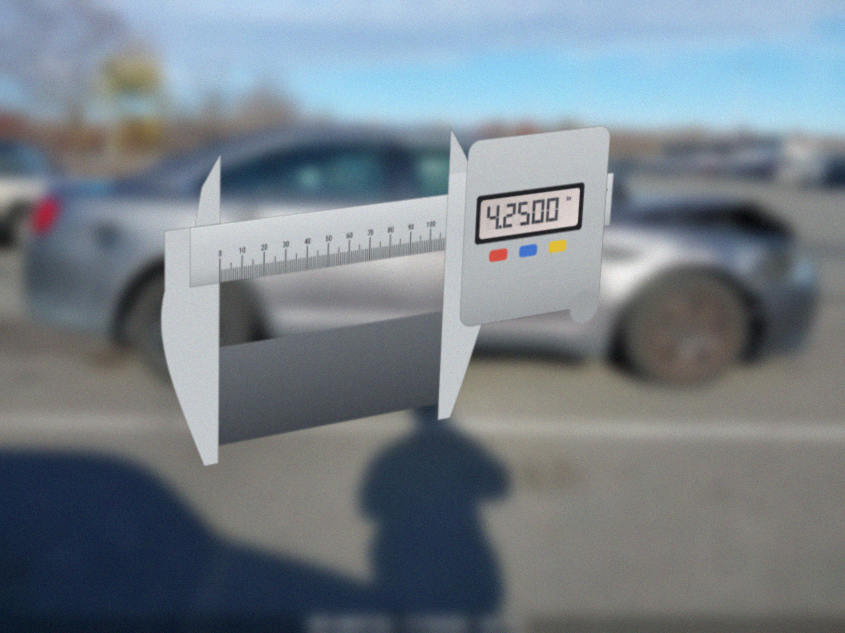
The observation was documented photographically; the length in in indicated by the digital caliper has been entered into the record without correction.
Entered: 4.2500 in
